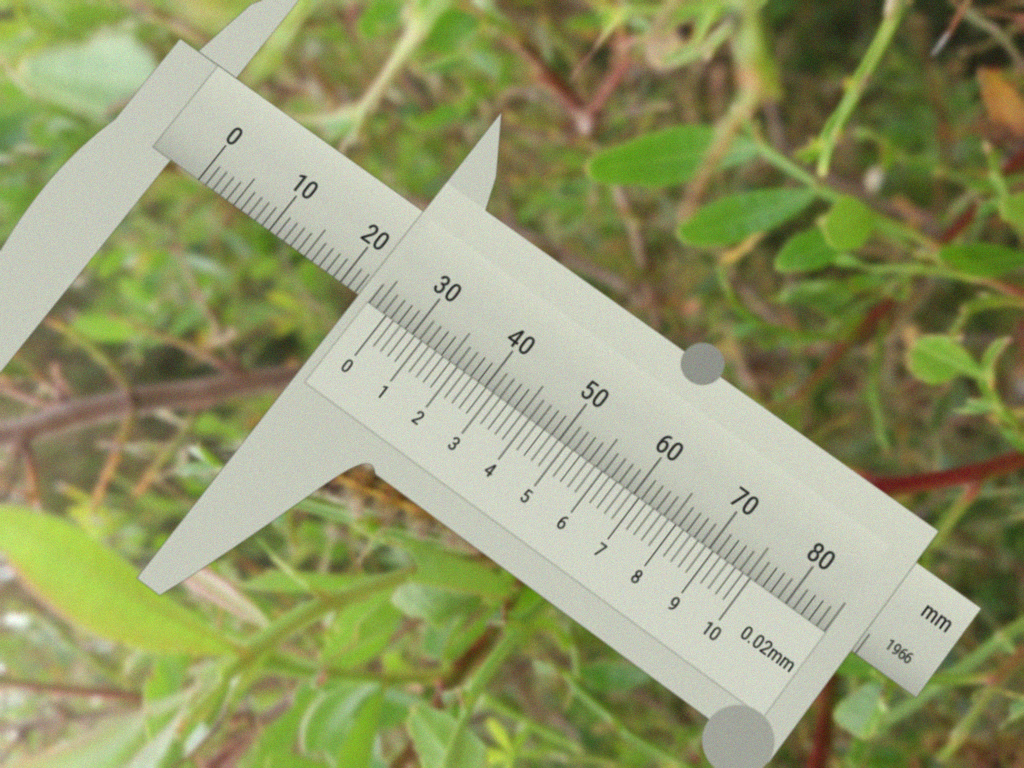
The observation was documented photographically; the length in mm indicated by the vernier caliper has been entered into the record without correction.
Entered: 26.4 mm
